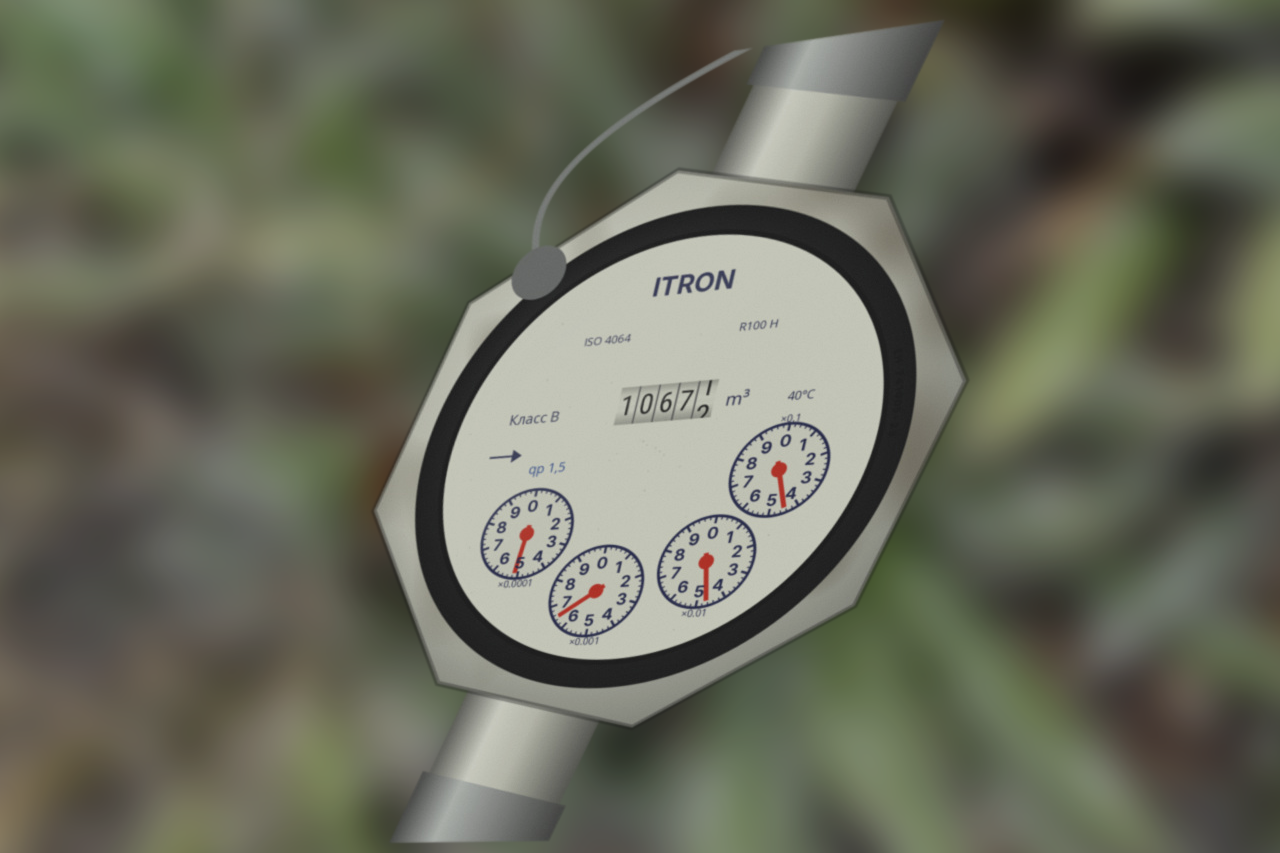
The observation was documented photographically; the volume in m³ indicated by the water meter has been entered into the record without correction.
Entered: 10671.4465 m³
